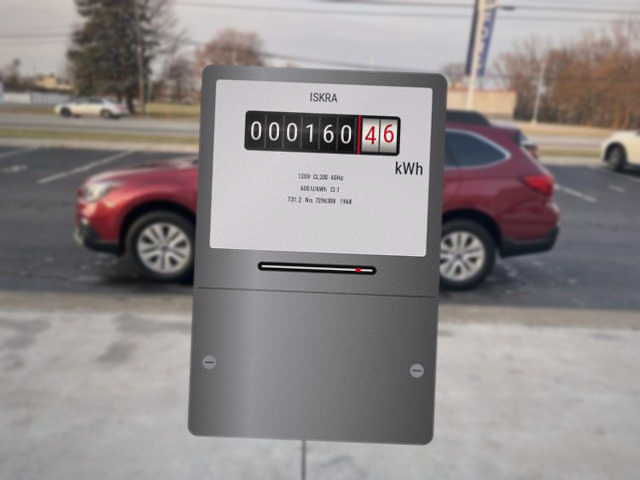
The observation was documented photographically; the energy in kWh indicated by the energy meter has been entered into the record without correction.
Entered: 160.46 kWh
